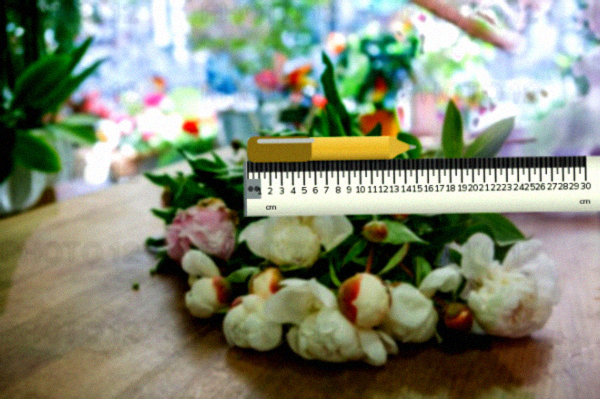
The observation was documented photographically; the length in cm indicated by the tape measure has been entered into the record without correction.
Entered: 15 cm
